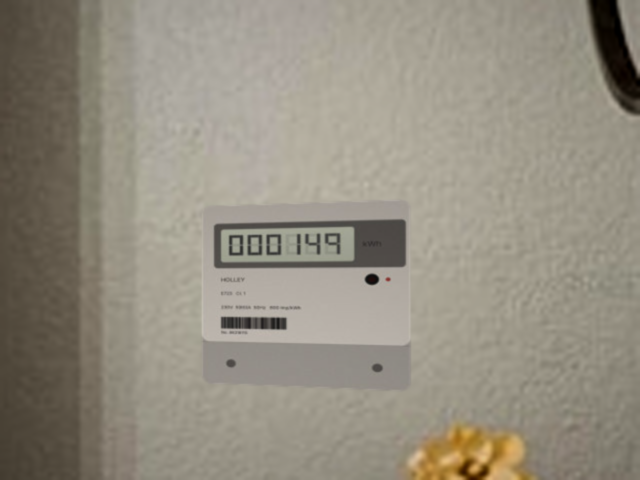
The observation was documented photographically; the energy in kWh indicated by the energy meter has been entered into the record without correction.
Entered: 149 kWh
